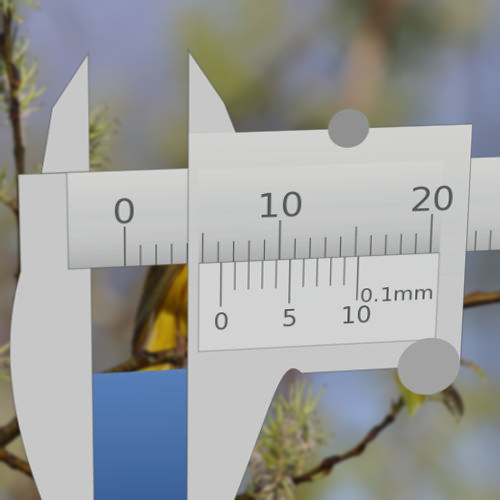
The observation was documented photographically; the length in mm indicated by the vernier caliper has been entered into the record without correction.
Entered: 6.2 mm
